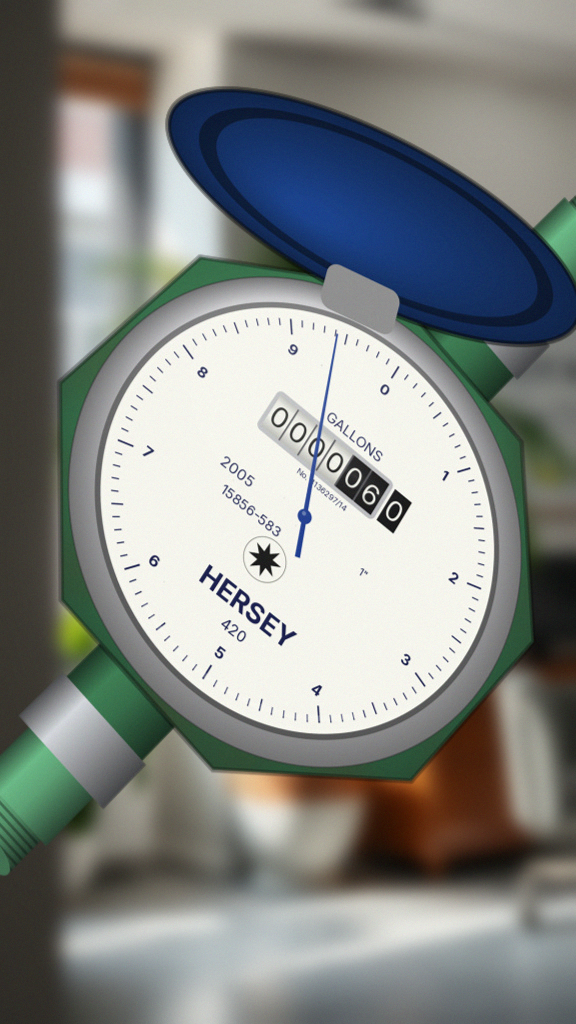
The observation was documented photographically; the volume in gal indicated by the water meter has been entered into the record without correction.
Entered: 59.4 gal
